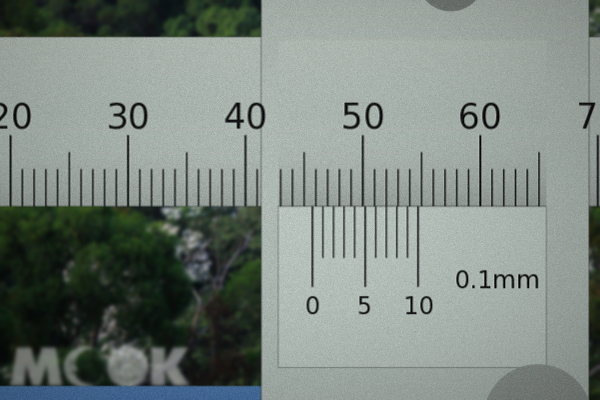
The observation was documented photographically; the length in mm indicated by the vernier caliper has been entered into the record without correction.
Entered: 45.7 mm
